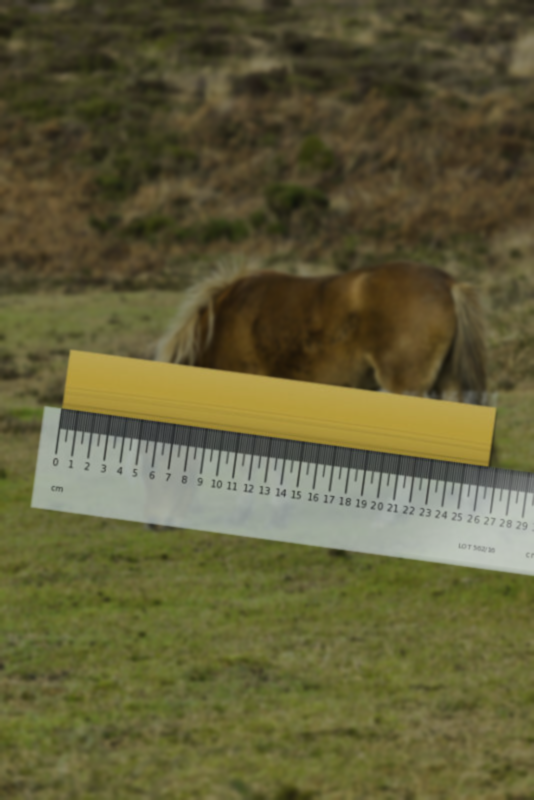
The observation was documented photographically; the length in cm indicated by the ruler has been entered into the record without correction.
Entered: 26.5 cm
